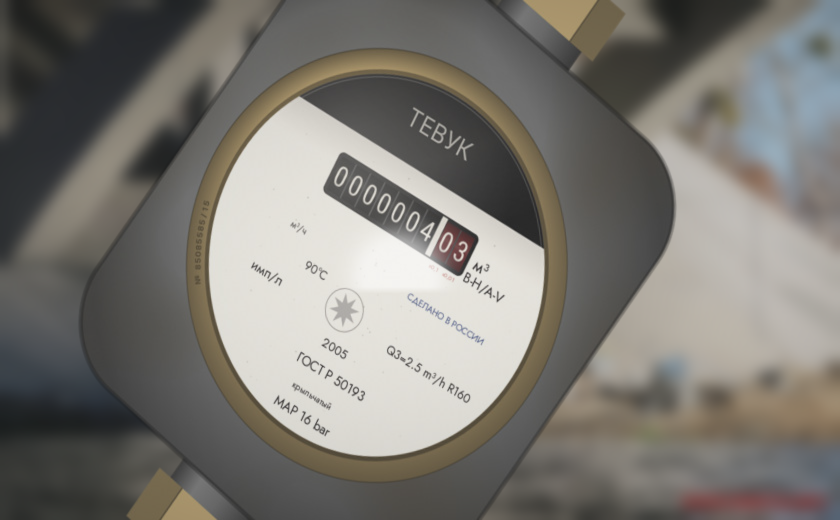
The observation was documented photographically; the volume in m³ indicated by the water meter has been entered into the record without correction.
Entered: 4.03 m³
